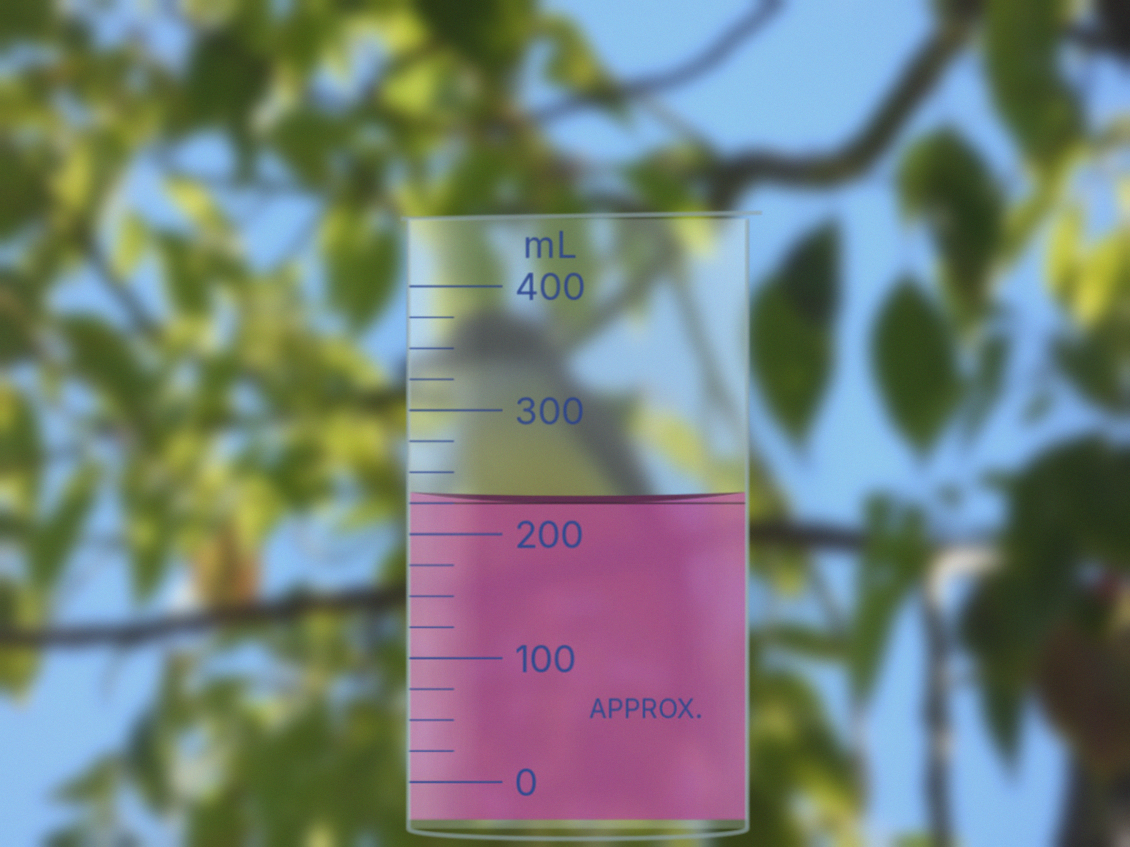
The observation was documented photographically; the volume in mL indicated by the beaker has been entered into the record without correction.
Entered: 225 mL
